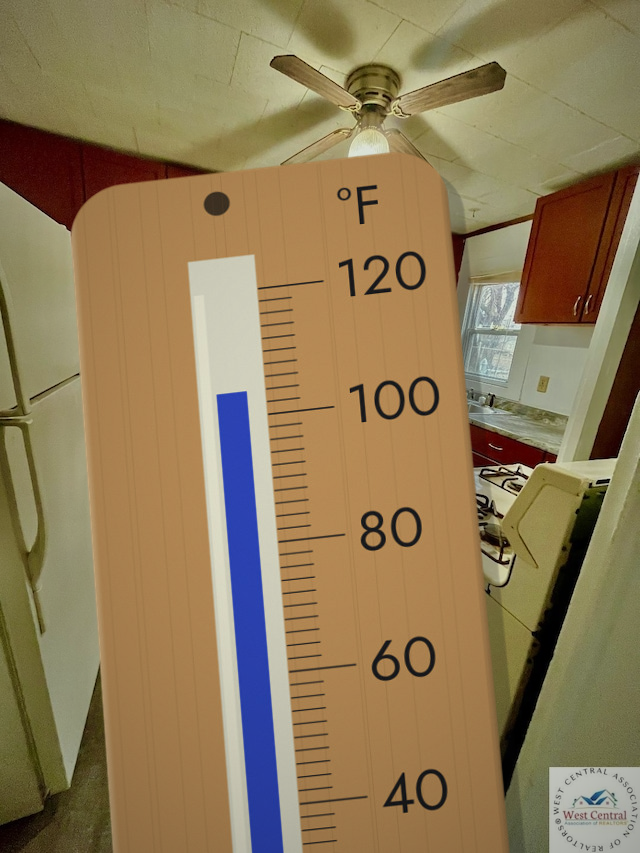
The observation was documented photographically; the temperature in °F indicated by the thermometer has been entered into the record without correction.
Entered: 104 °F
